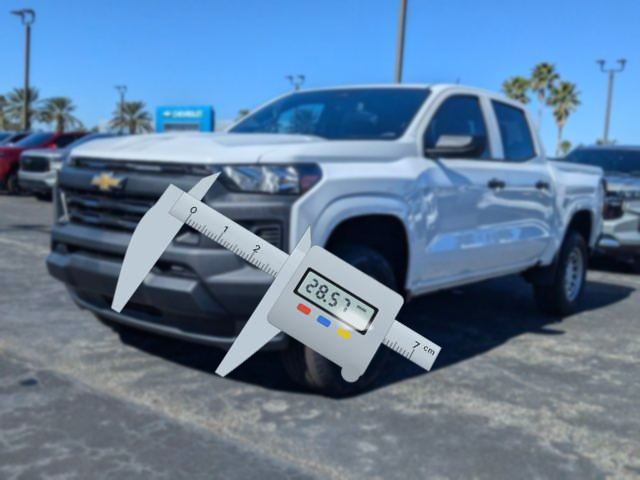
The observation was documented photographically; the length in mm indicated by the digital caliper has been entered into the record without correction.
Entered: 28.57 mm
